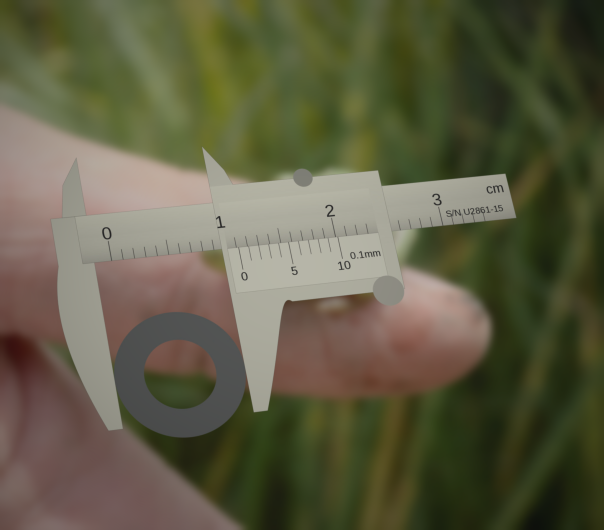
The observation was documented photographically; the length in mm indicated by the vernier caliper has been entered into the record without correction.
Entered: 11.2 mm
